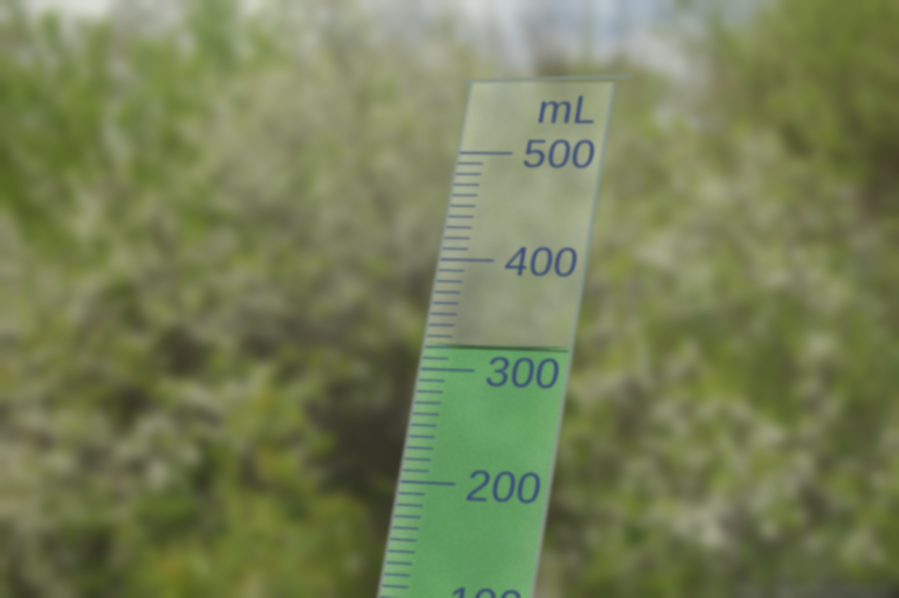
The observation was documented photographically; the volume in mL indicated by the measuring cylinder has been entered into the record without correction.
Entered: 320 mL
